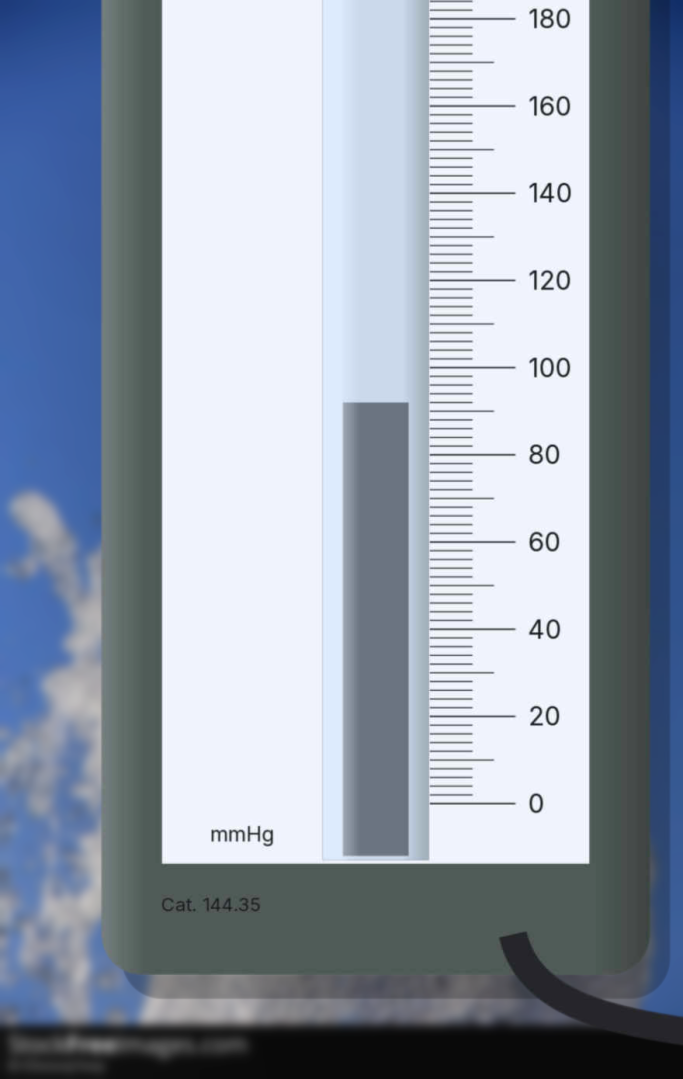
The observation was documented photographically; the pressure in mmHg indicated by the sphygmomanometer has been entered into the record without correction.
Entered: 92 mmHg
